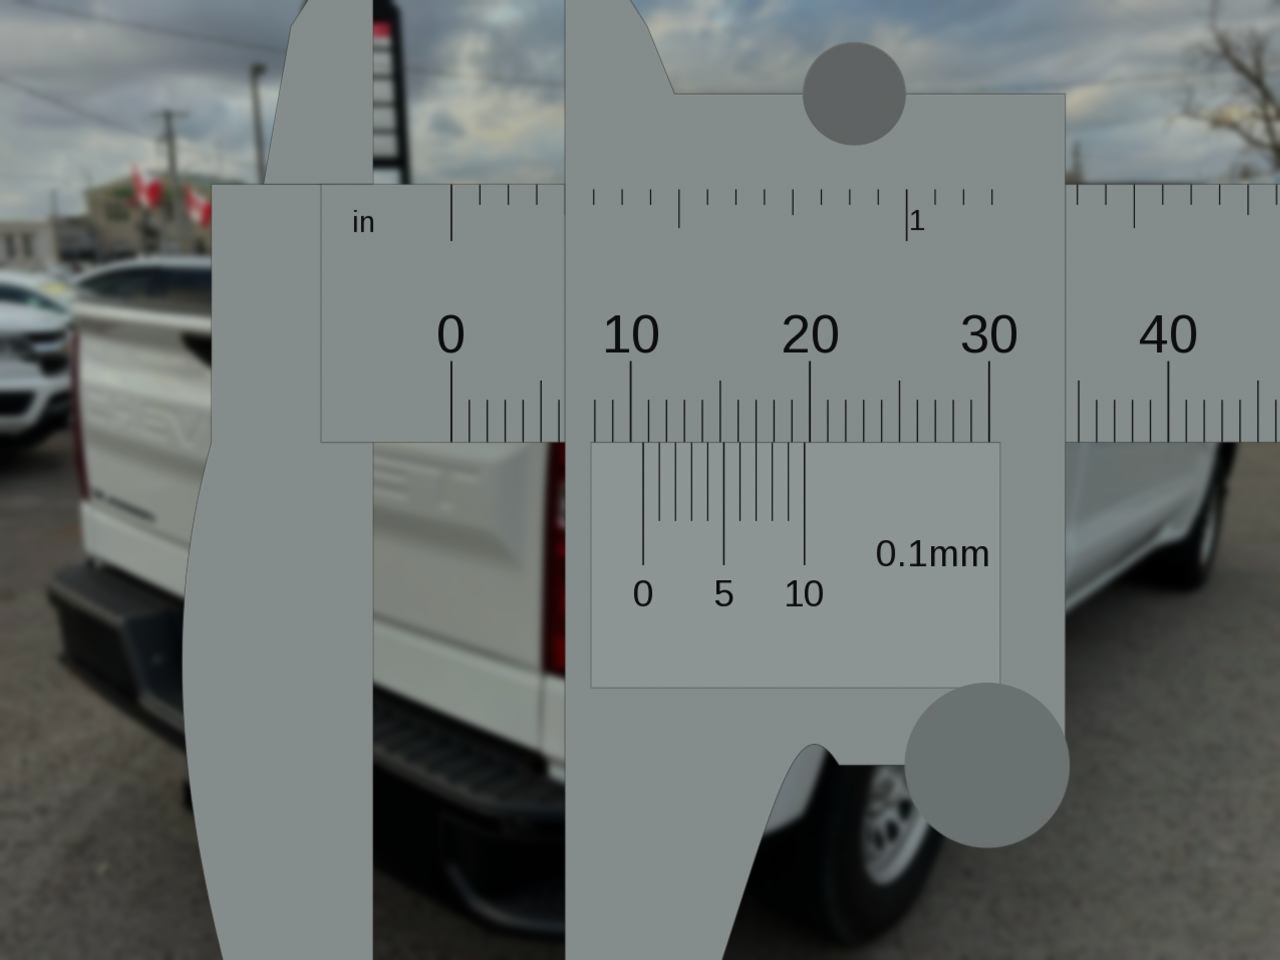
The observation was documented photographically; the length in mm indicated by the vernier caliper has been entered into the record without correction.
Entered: 10.7 mm
